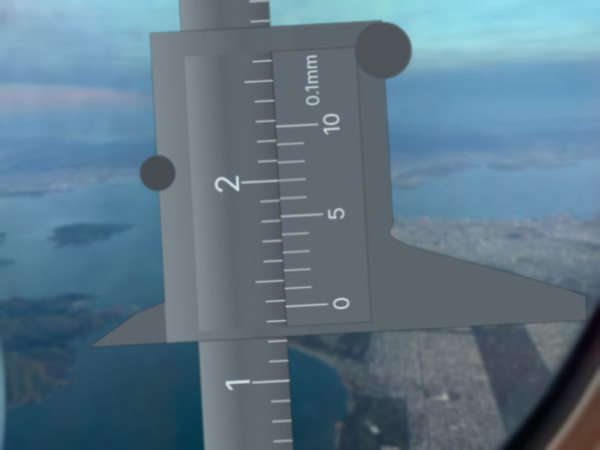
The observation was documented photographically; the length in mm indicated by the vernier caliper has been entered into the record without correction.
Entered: 13.7 mm
